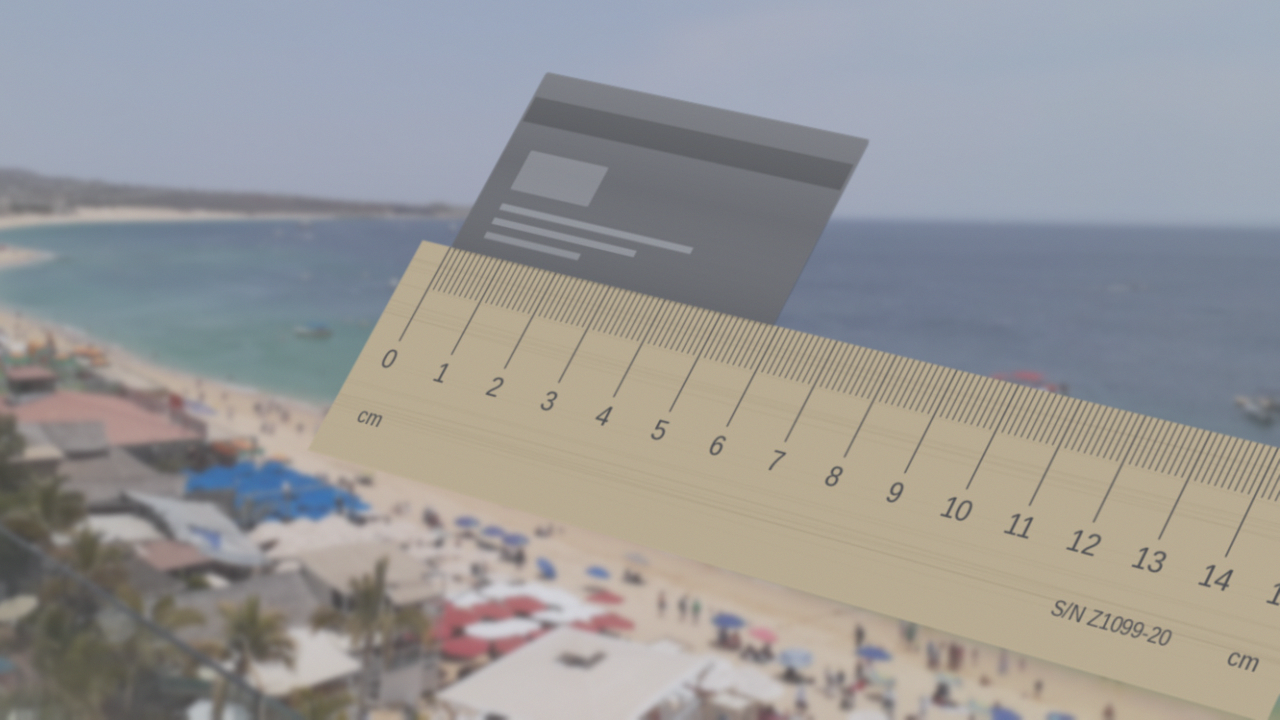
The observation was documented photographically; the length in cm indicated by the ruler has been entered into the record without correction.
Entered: 5.9 cm
